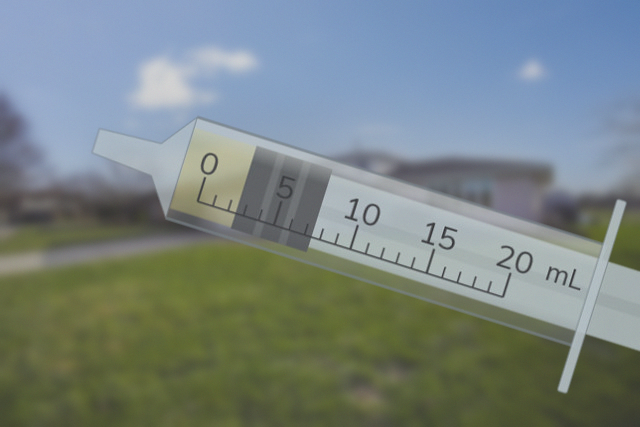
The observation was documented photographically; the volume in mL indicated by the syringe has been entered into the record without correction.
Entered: 2.5 mL
